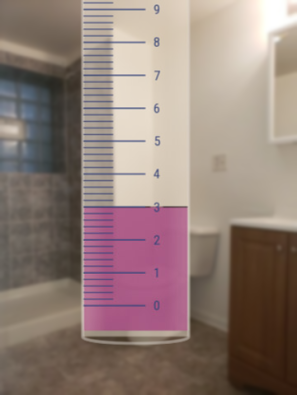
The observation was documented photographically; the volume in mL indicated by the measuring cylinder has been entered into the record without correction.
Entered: 3 mL
